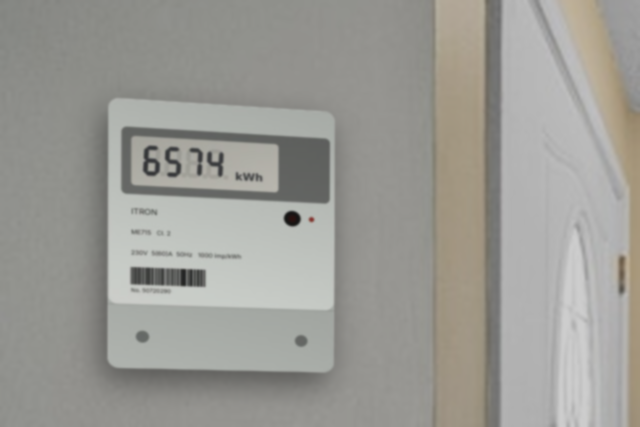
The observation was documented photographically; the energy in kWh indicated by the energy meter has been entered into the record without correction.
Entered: 6574 kWh
